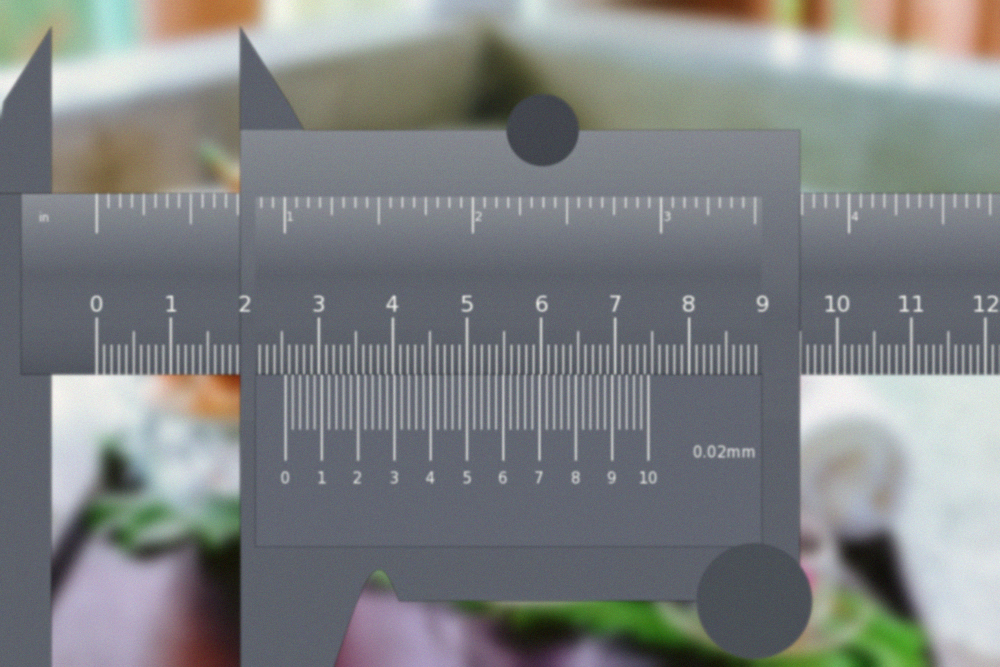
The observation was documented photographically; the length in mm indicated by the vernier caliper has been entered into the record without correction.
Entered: 25.5 mm
